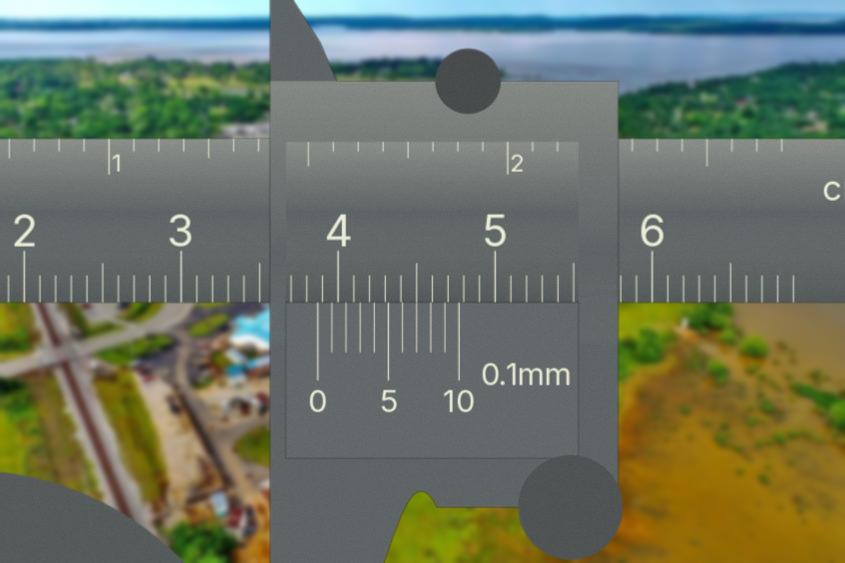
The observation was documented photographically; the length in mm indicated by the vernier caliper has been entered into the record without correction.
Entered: 38.7 mm
